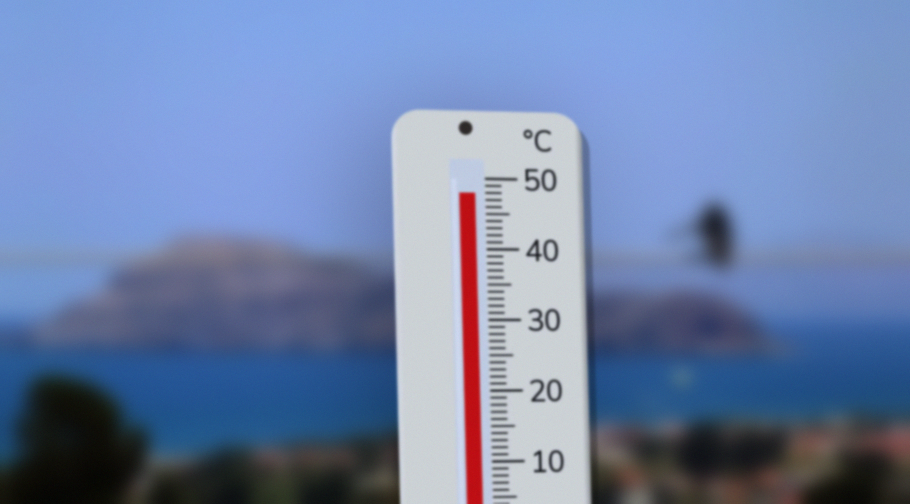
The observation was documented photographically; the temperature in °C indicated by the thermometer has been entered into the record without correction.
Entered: 48 °C
